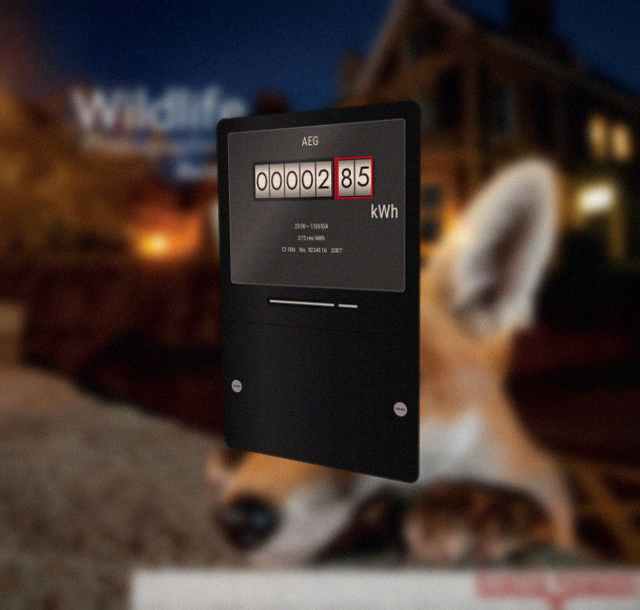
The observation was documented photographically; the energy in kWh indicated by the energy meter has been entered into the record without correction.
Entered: 2.85 kWh
